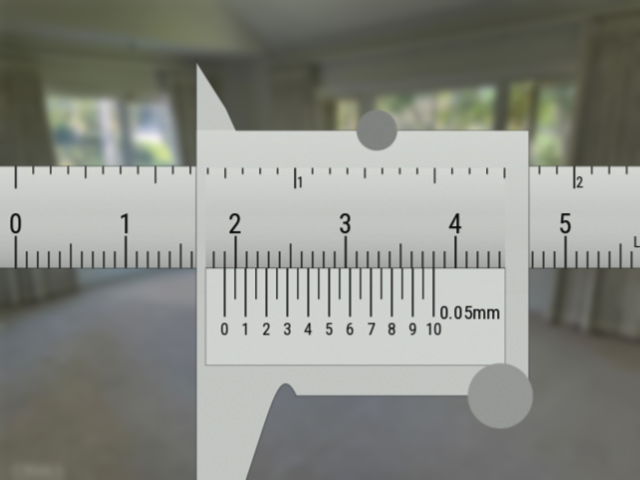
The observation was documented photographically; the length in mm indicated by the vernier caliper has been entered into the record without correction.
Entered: 19.0 mm
